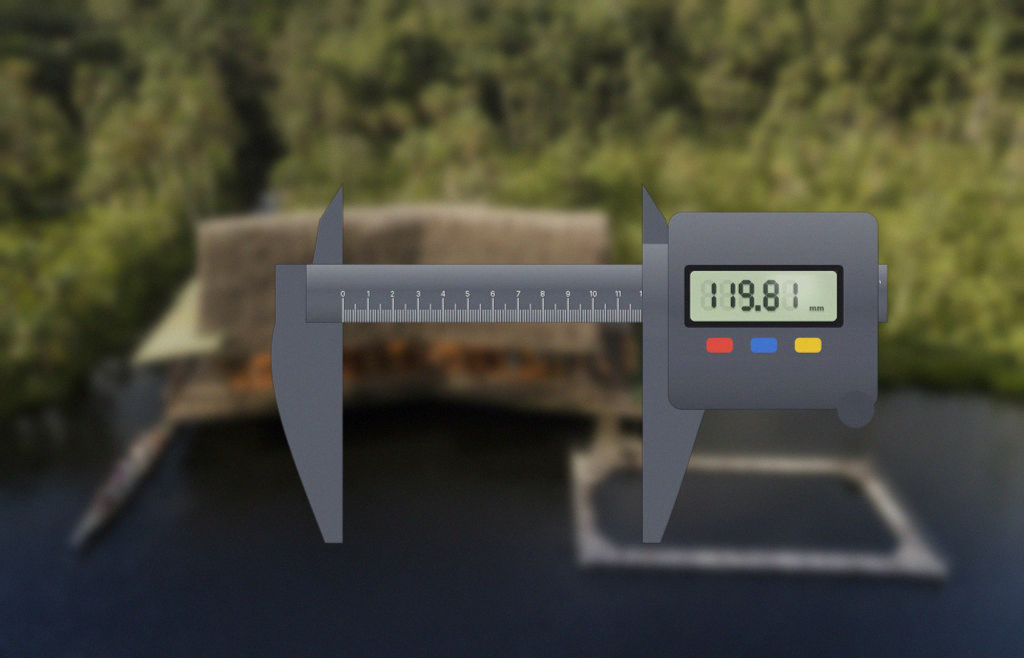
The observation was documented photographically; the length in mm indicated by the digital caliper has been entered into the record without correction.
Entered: 119.81 mm
